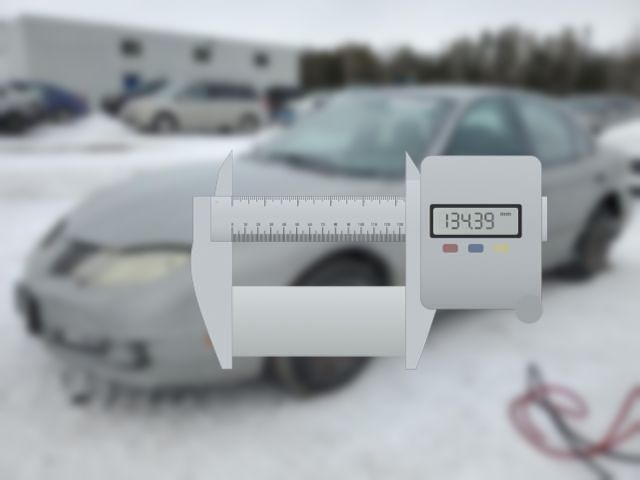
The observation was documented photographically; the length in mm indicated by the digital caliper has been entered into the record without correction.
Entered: 134.39 mm
